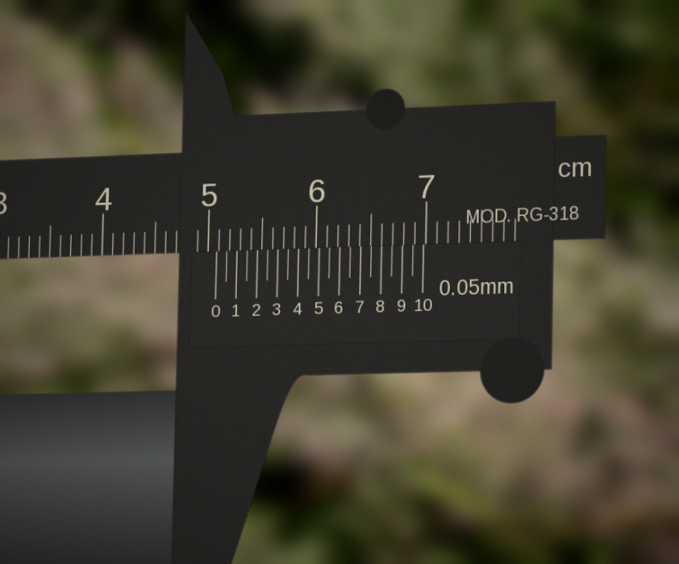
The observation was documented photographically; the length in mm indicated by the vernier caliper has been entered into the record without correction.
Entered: 50.8 mm
